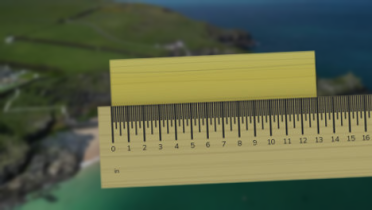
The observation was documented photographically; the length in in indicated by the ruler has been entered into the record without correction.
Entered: 13 in
